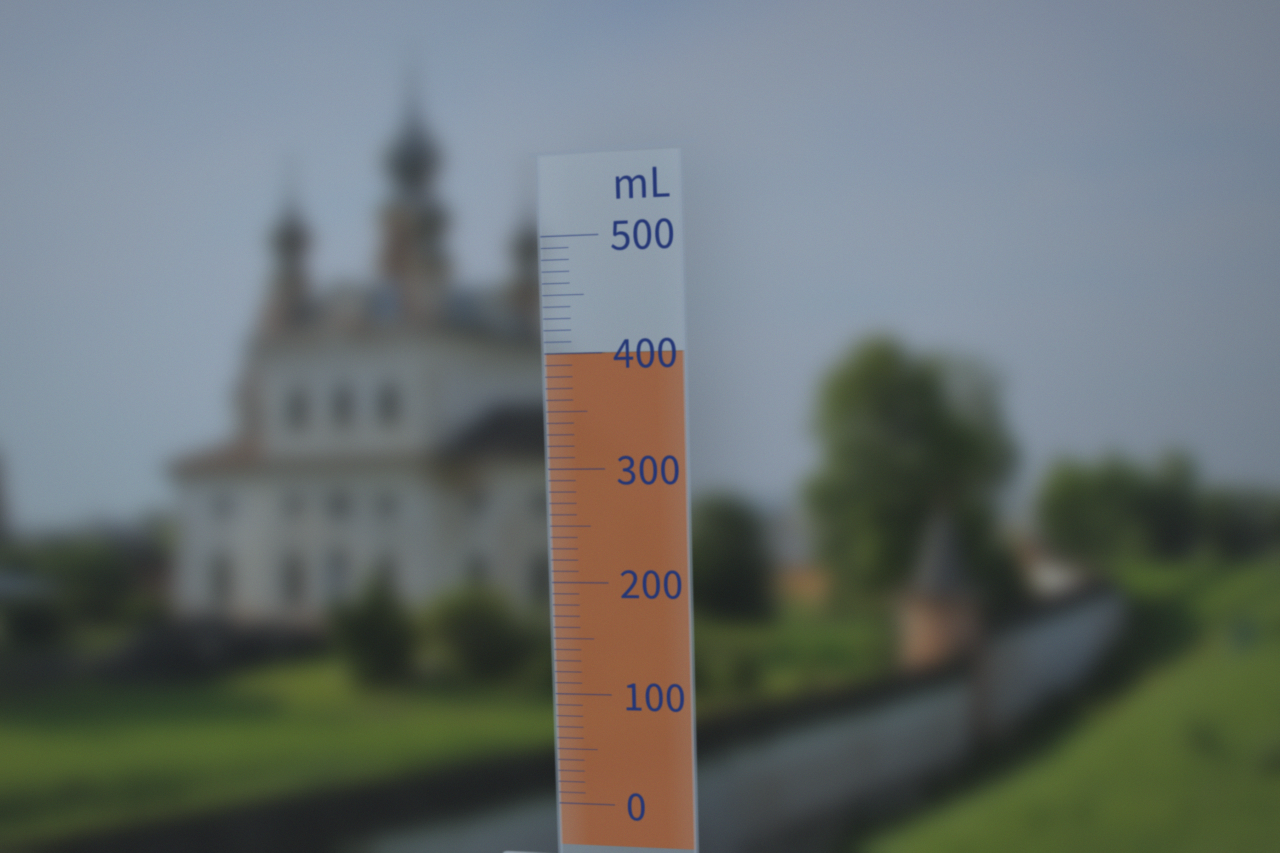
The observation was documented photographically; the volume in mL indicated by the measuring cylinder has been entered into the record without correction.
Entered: 400 mL
